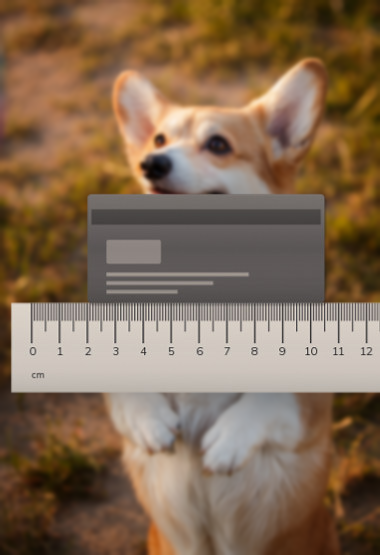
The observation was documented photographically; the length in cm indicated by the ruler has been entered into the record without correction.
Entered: 8.5 cm
